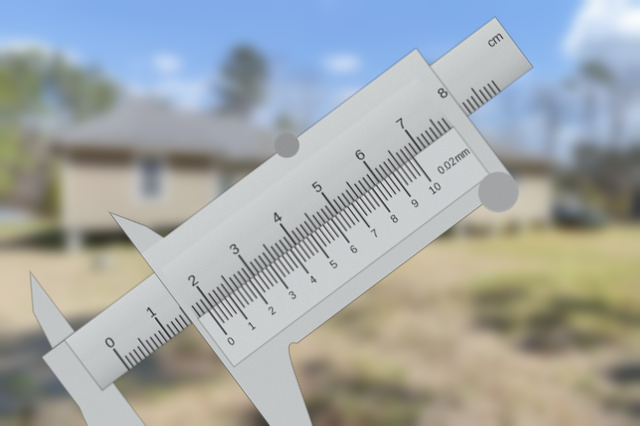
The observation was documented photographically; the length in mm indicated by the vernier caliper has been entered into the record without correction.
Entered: 19.0 mm
